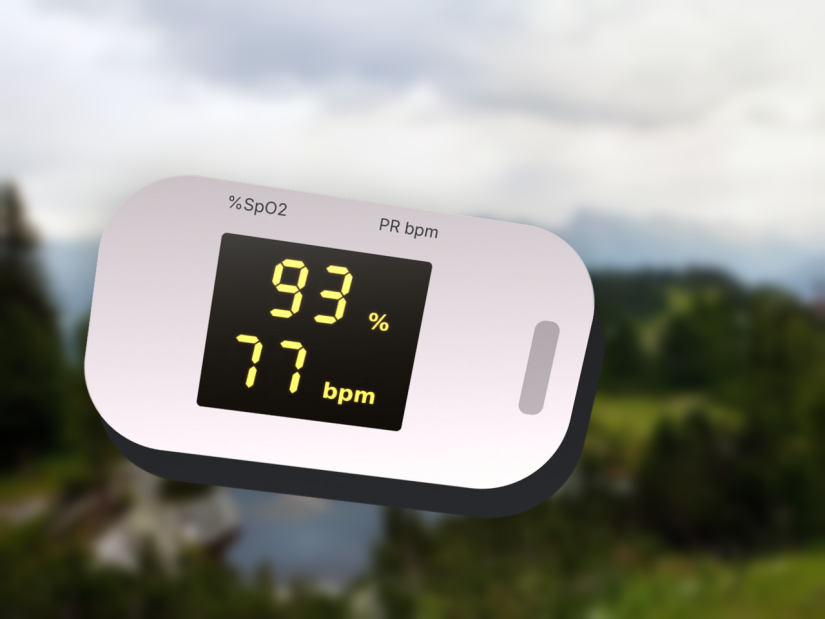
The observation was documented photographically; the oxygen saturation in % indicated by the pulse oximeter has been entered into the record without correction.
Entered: 93 %
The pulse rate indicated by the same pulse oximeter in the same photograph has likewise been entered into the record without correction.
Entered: 77 bpm
